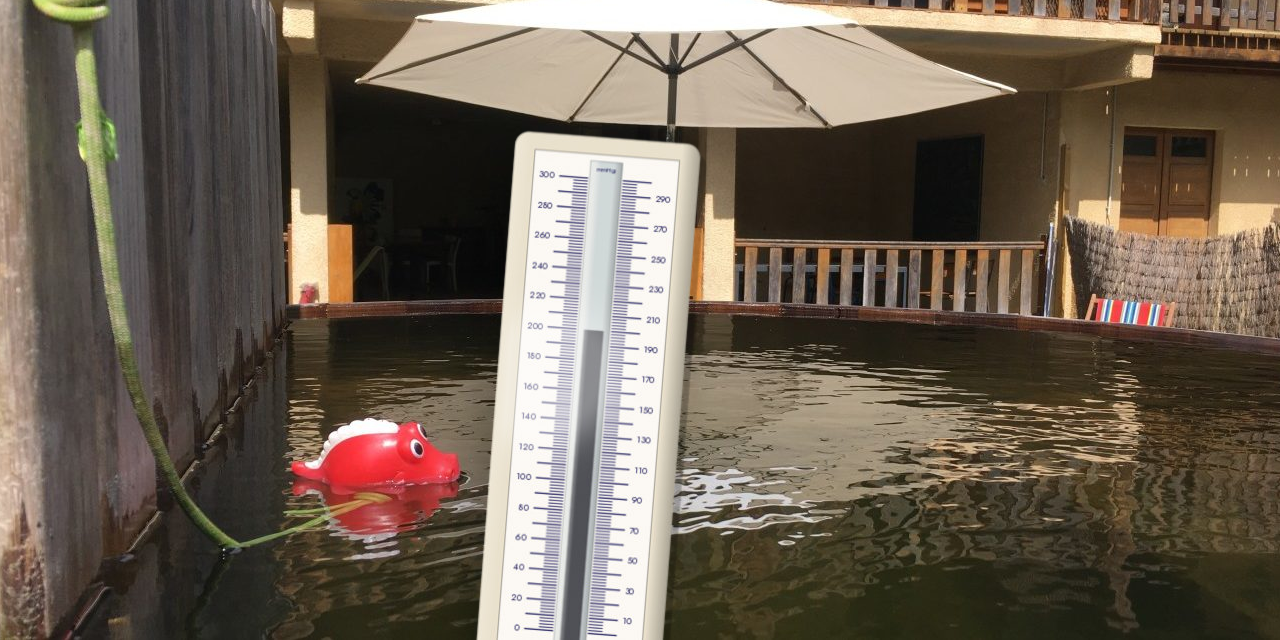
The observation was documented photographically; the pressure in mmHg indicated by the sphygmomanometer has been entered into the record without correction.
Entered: 200 mmHg
